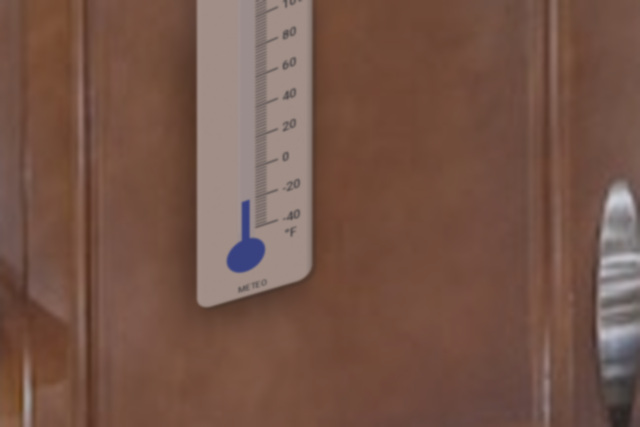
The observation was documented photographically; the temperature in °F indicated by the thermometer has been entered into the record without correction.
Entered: -20 °F
